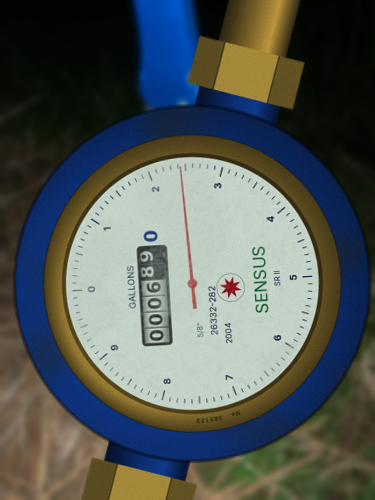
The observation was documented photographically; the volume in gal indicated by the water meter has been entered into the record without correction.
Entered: 6892.4 gal
